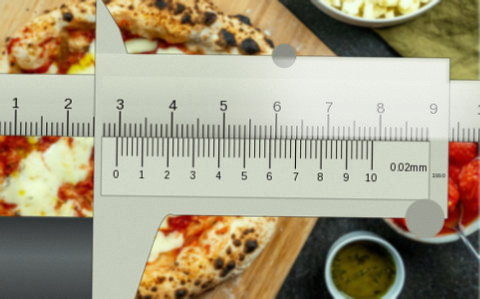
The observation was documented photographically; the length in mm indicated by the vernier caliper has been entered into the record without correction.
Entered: 29.5 mm
